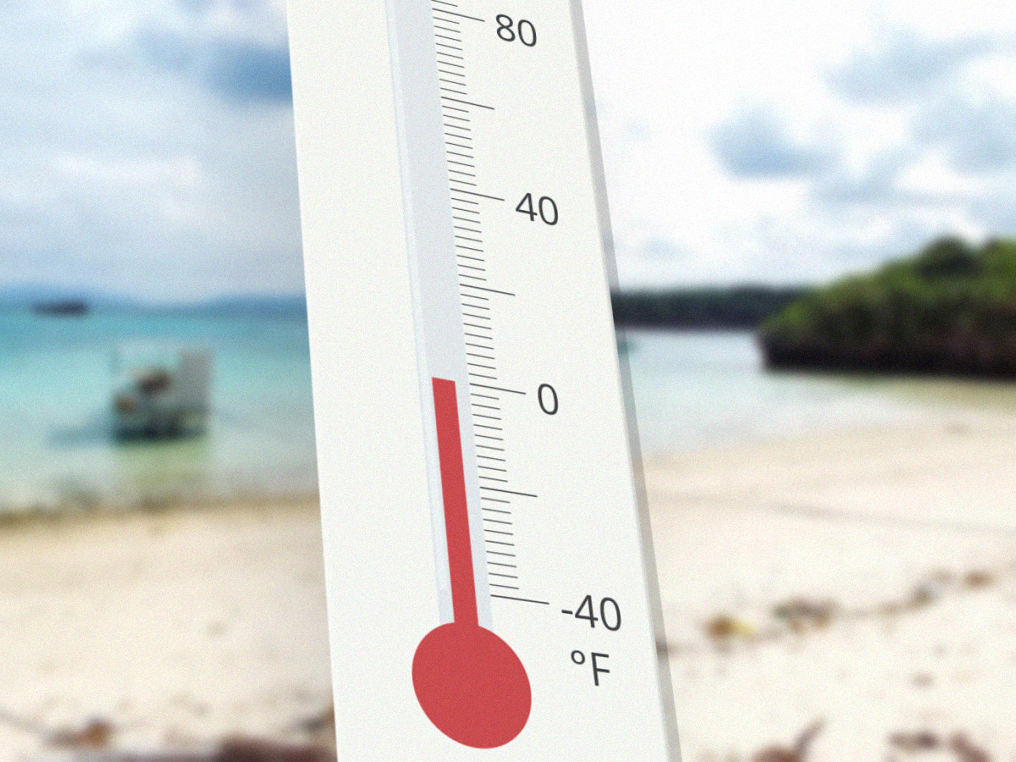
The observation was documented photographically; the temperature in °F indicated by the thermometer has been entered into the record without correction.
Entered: 0 °F
